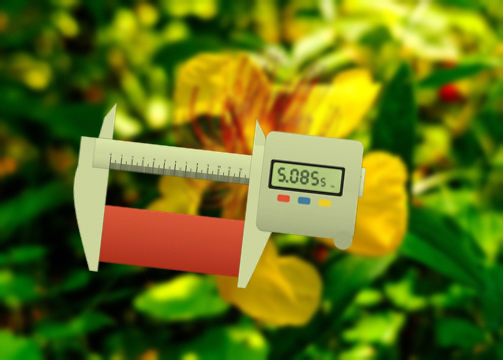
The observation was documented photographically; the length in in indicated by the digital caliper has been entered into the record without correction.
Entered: 5.0855 in
